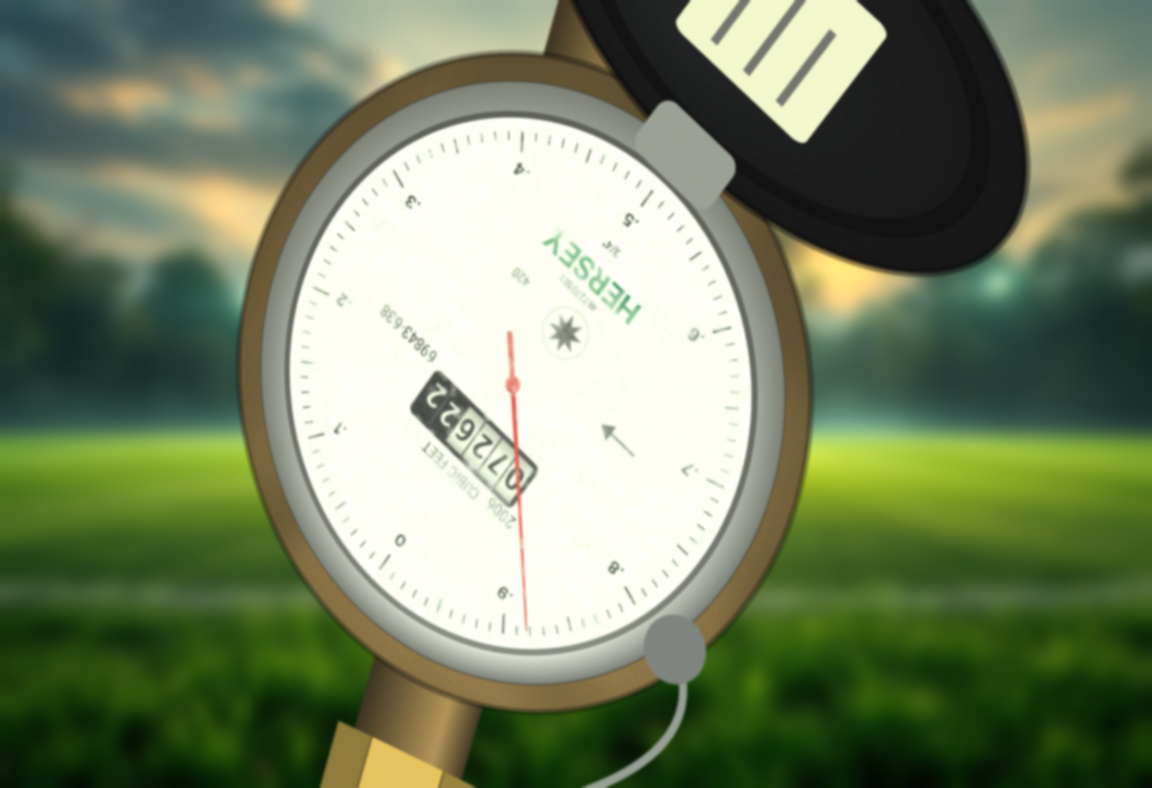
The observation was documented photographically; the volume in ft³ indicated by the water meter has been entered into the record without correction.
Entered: 72621.88 ft³
